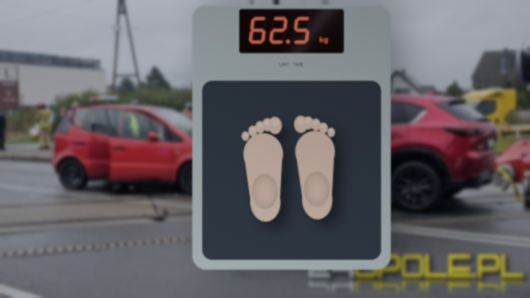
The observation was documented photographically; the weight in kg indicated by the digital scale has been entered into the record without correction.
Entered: 62.5 kg
